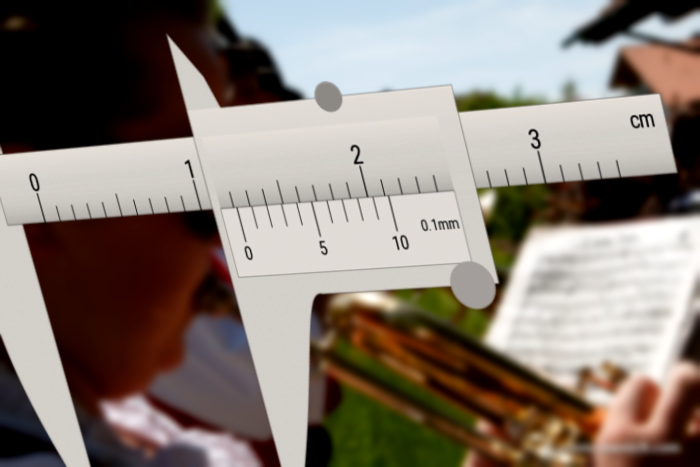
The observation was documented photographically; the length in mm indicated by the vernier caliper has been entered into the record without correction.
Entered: 12.2 mm
